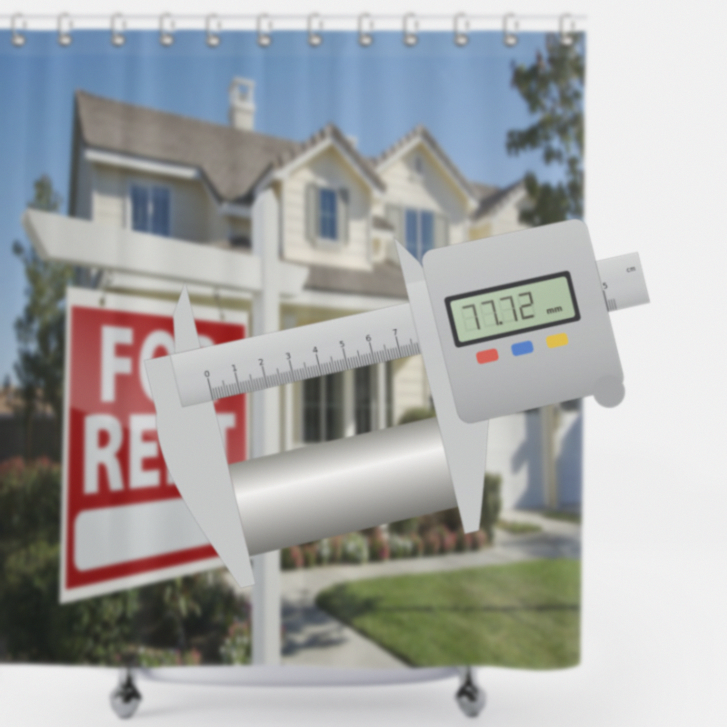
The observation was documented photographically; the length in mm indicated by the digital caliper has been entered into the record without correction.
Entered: 77.72 mm
